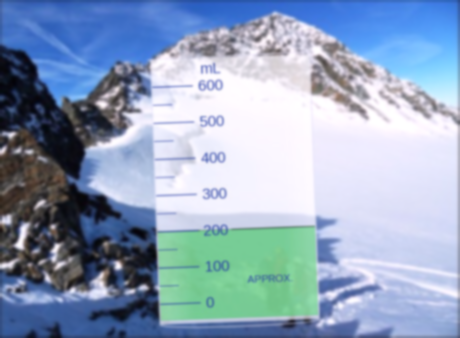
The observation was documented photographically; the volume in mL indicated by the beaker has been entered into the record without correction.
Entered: 200 mL
